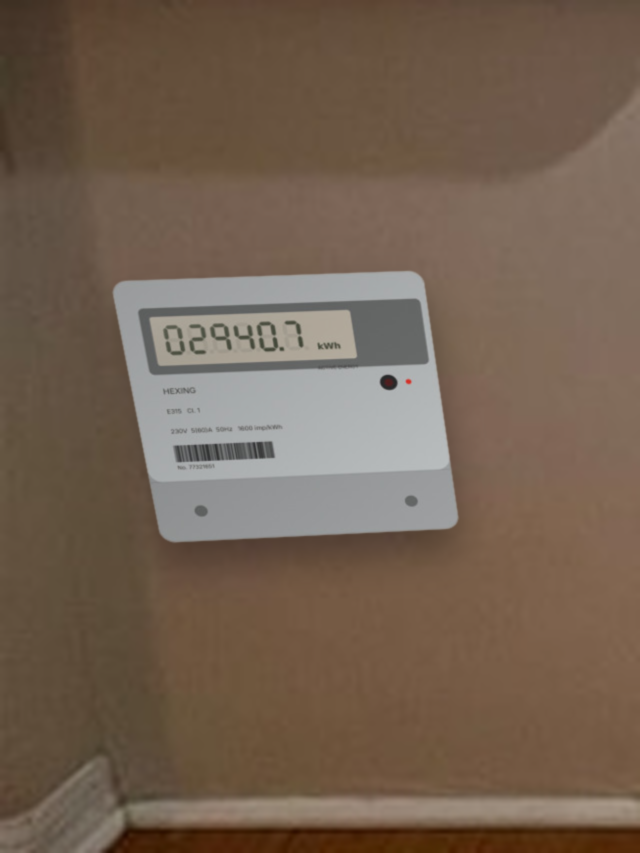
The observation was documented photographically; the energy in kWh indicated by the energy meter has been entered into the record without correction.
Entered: 2940.7 kWh
